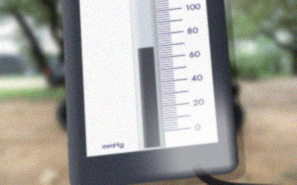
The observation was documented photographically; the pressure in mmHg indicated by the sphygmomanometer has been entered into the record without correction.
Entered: 70 mmHg
